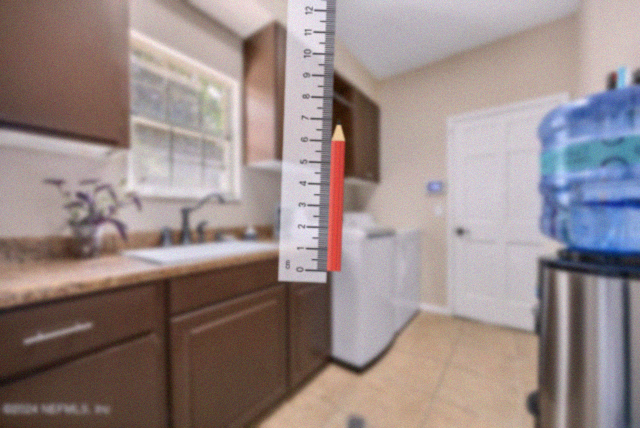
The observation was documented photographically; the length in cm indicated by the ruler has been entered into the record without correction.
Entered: 7 cm
